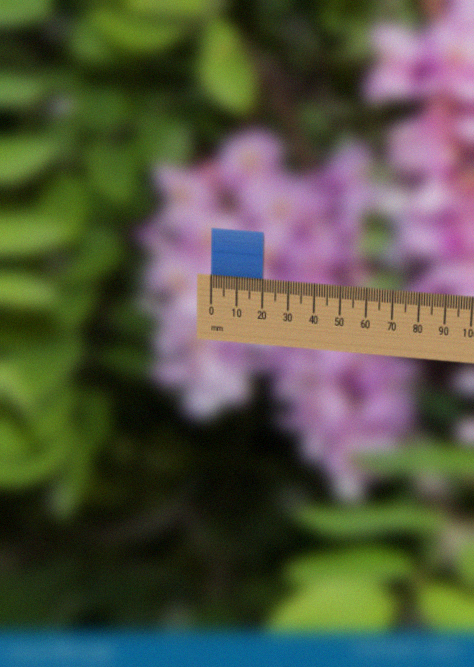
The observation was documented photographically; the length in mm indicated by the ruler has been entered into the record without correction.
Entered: 20 mm
